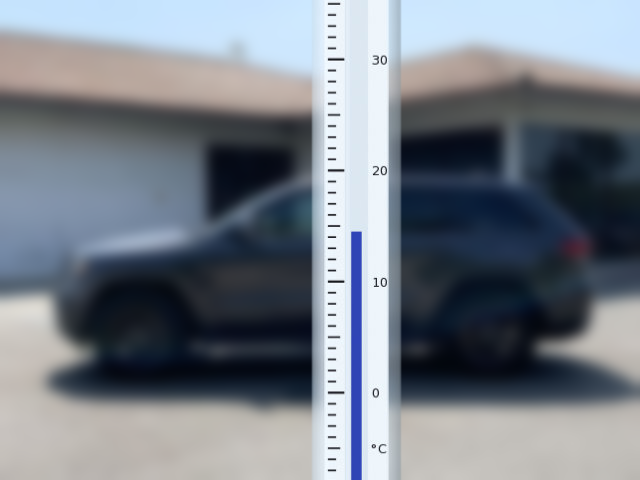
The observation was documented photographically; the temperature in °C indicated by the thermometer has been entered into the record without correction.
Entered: 14.5 °C
